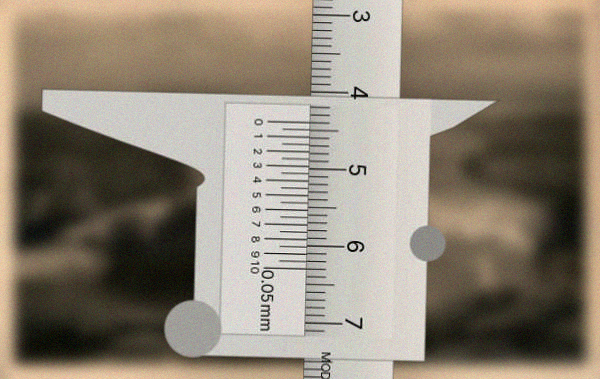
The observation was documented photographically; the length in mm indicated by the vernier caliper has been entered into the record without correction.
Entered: 44.0 mm
